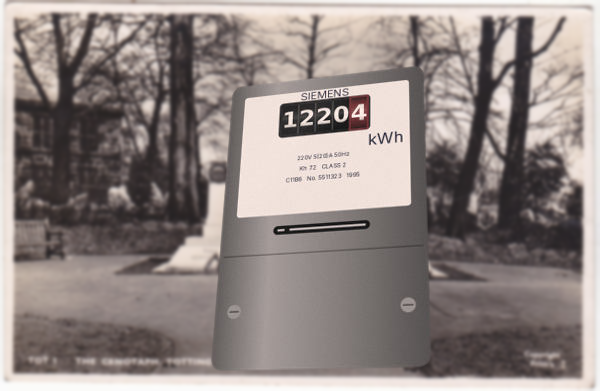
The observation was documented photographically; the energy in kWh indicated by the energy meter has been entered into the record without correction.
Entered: 1220.4 kWh
